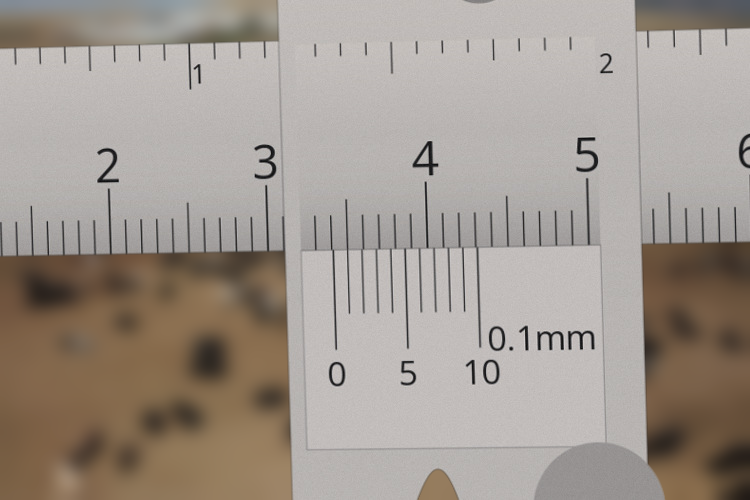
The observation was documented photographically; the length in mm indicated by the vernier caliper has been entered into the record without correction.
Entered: 34.1 mm
